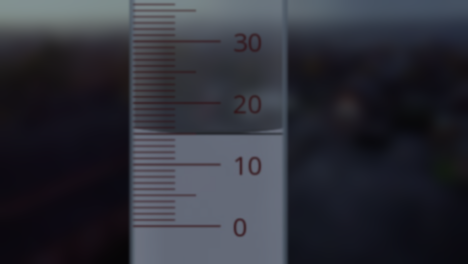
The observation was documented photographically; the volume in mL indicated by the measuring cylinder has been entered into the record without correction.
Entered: 15 mL
